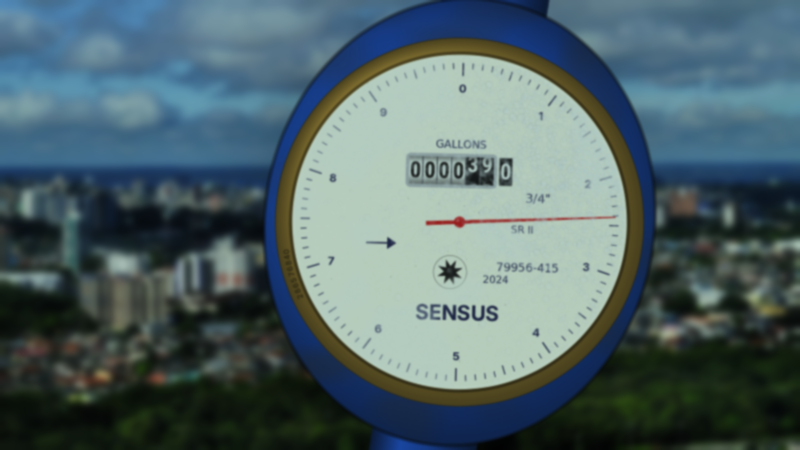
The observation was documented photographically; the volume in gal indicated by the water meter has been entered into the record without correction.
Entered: 392.4 gal
